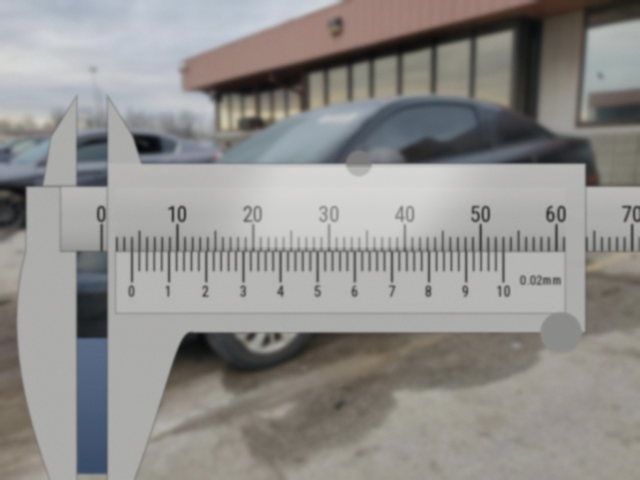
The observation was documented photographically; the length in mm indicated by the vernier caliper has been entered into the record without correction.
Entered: 4.0 mm
